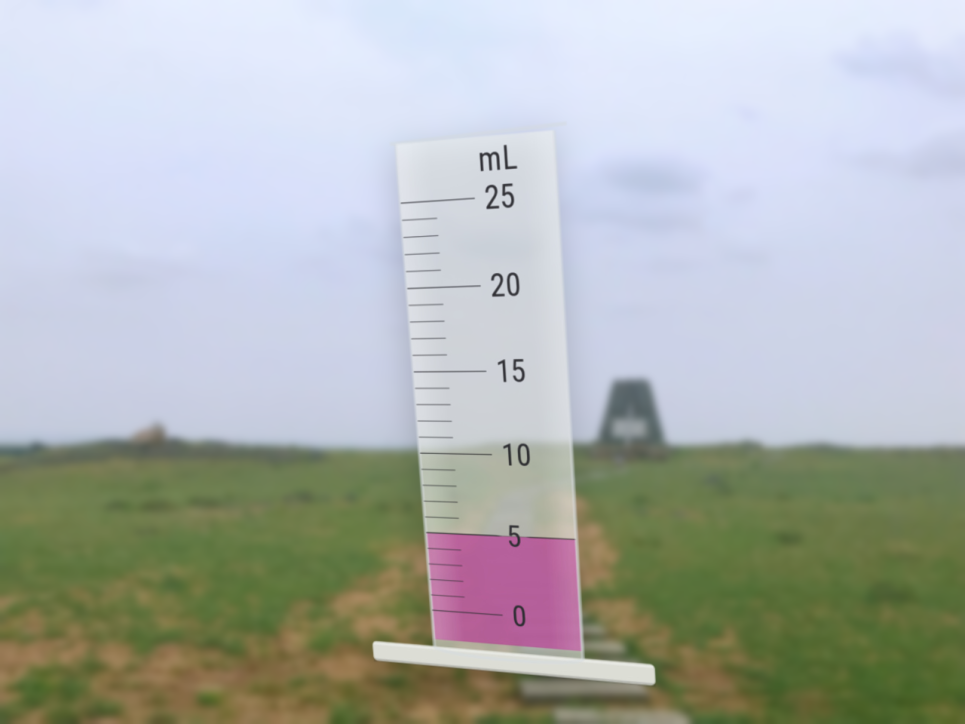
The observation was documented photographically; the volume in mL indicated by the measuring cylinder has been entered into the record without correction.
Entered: 5 mL
